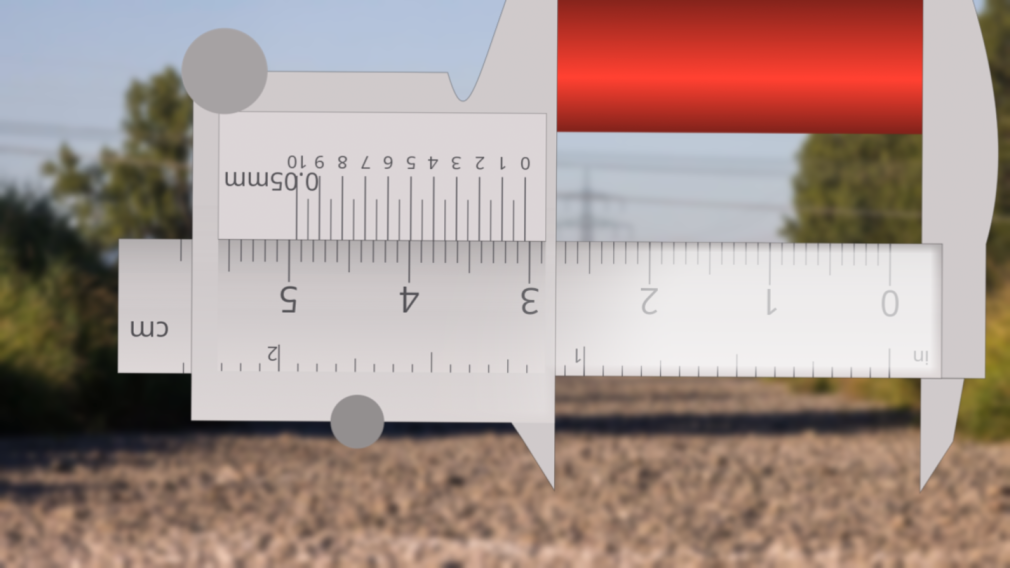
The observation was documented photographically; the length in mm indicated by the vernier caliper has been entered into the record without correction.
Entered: 30.4 mm
